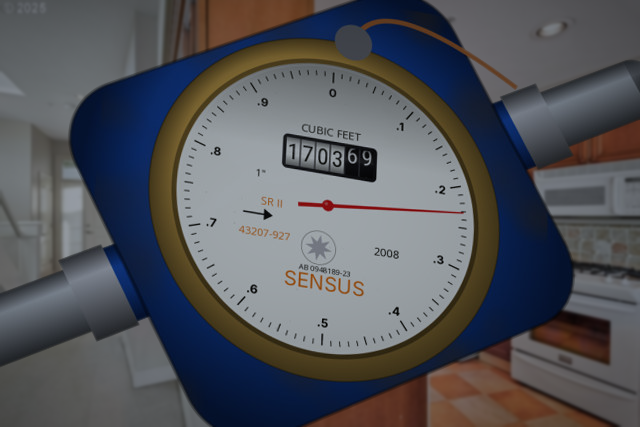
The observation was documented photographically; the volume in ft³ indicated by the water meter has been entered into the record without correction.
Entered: 170369.23 ft³
